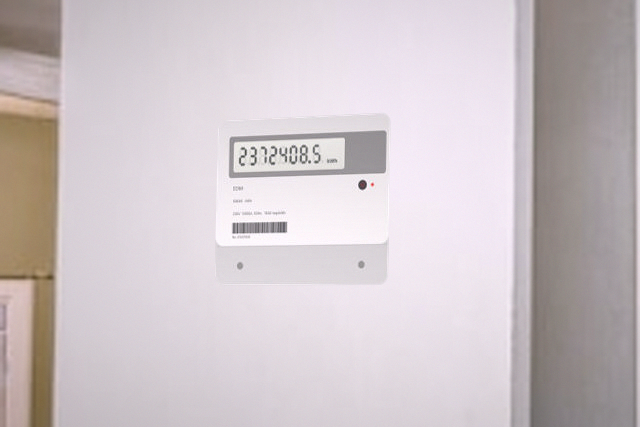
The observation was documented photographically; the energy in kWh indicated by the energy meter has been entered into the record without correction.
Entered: 2372408.5 kWh
